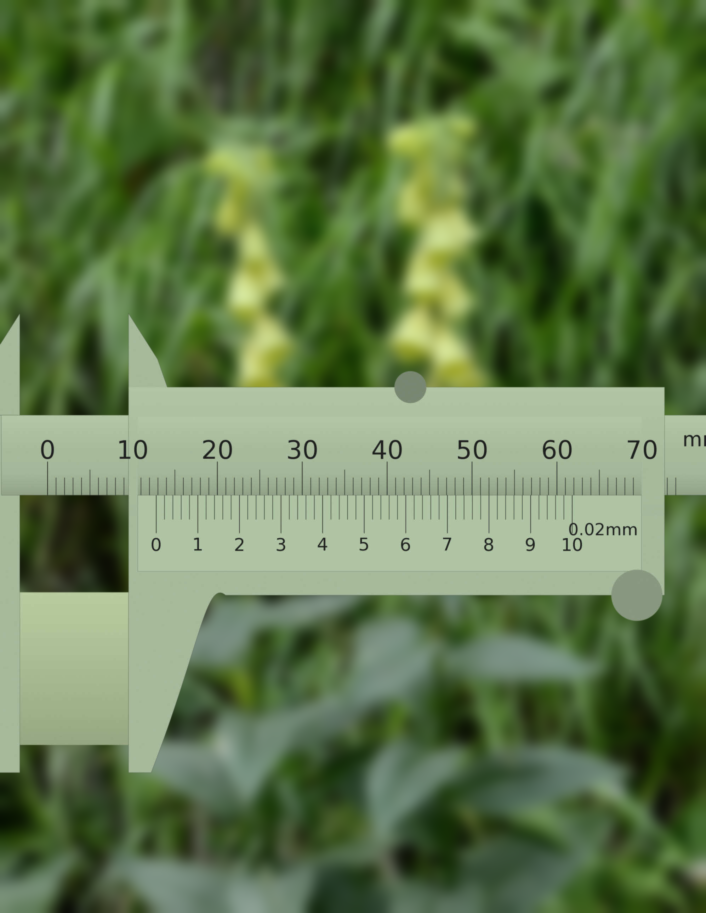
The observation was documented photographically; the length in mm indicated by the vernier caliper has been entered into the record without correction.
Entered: 12.8 mm
